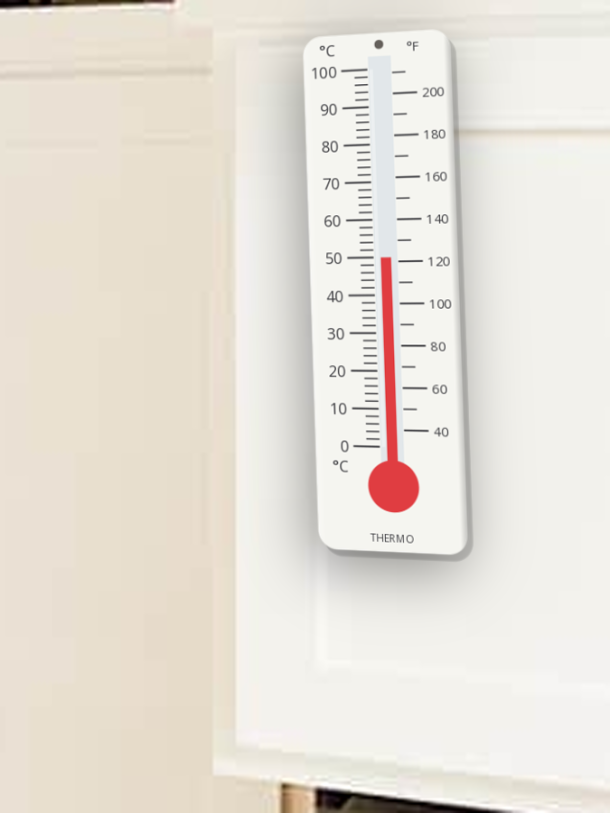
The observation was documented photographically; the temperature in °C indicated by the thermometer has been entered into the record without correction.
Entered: 50 °C
